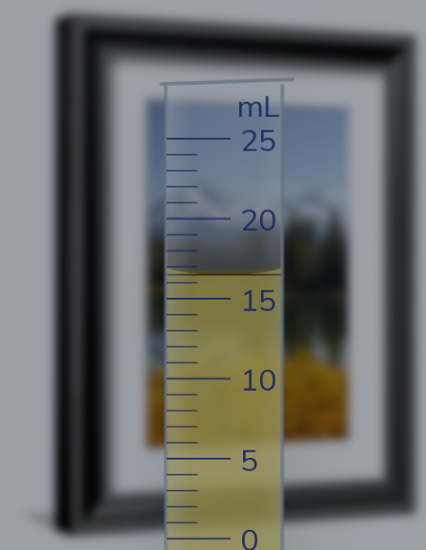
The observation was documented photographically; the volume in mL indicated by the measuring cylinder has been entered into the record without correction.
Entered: 16.5 mL
